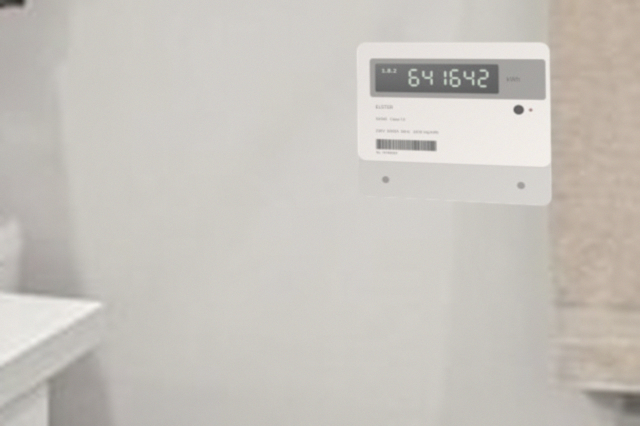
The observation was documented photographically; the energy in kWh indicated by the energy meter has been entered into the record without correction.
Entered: 641642 kWh
